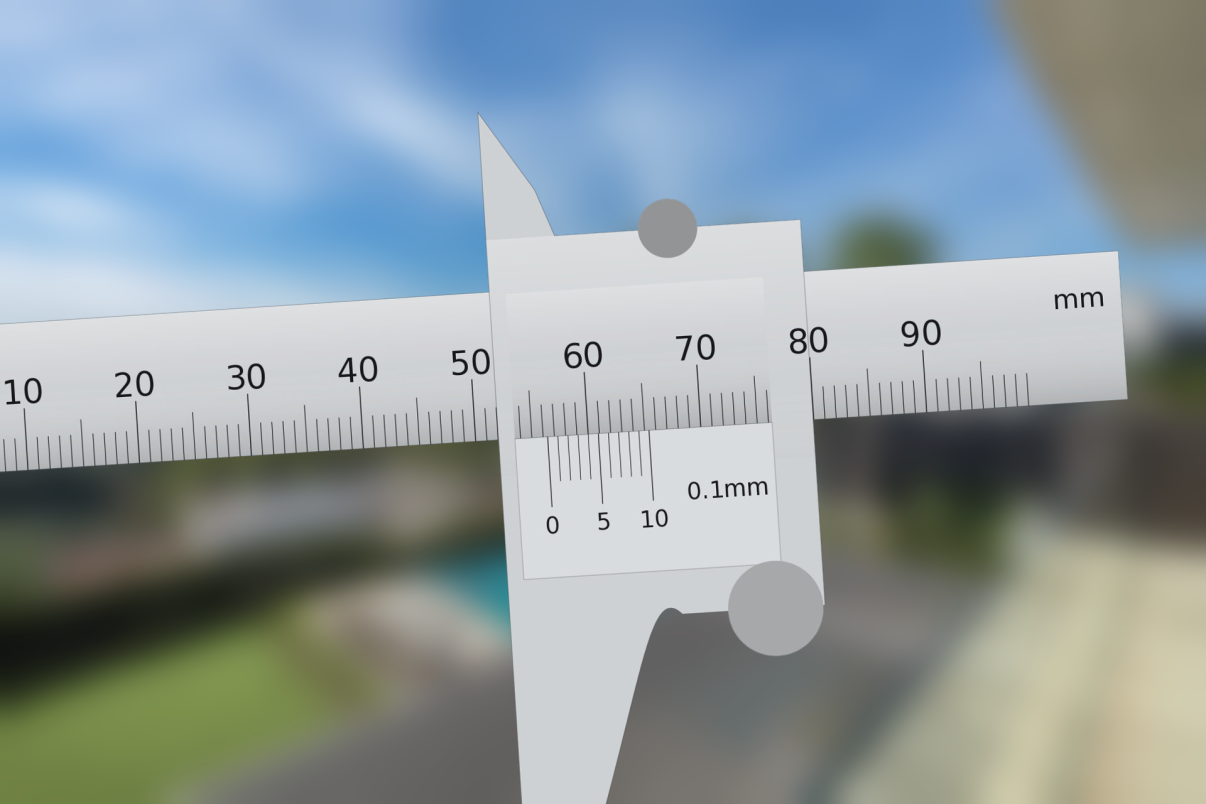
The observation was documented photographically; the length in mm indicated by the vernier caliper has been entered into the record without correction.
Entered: 56.4 mm
